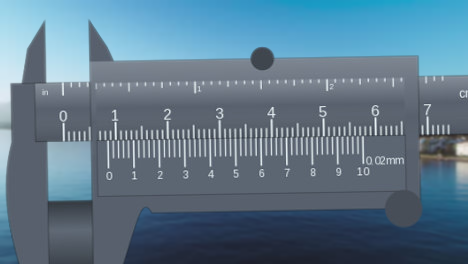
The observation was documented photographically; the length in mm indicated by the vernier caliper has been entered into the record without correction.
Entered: 8.5 mm
